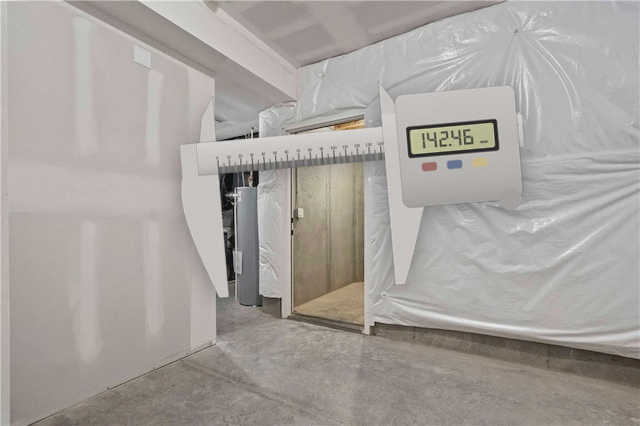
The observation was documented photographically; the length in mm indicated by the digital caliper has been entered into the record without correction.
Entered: 142.46 mm
